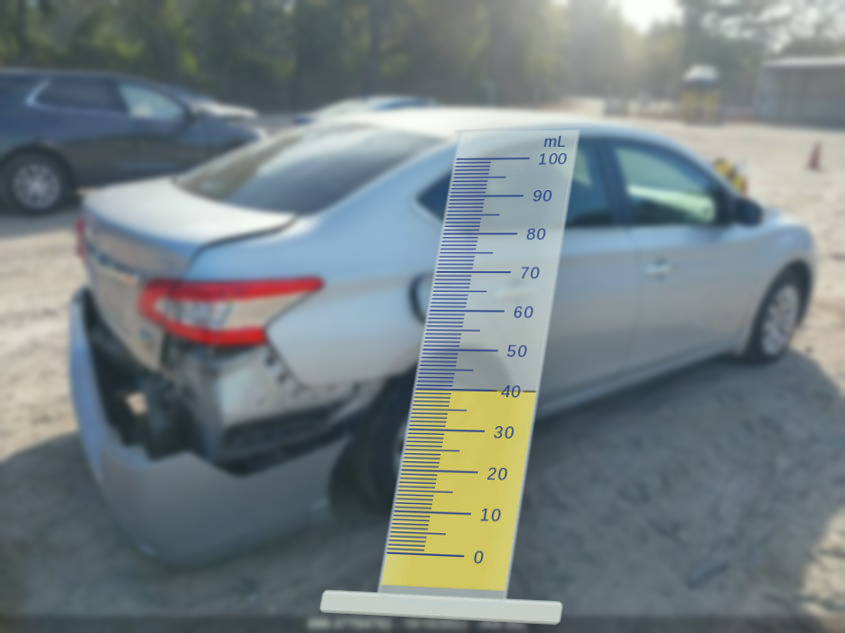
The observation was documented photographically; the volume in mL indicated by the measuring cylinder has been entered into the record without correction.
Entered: 40 mL
